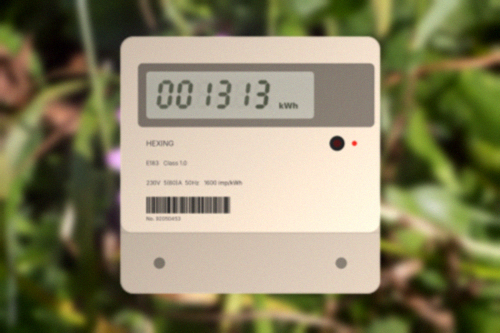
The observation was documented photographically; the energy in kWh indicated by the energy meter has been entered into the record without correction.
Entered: 1313 kWh
